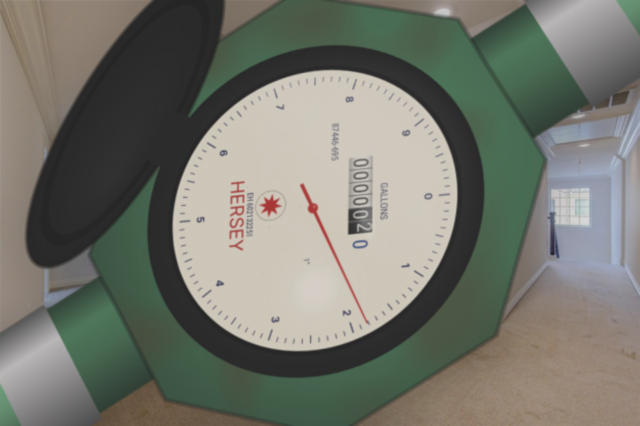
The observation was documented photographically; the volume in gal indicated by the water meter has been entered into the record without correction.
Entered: 21.8 gal
